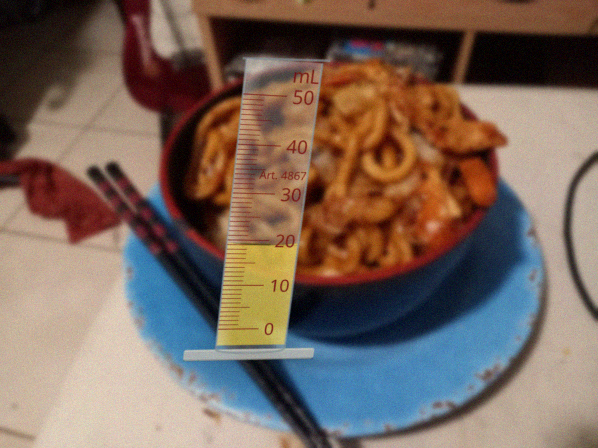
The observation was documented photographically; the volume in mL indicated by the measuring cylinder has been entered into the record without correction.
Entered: 19 mL
